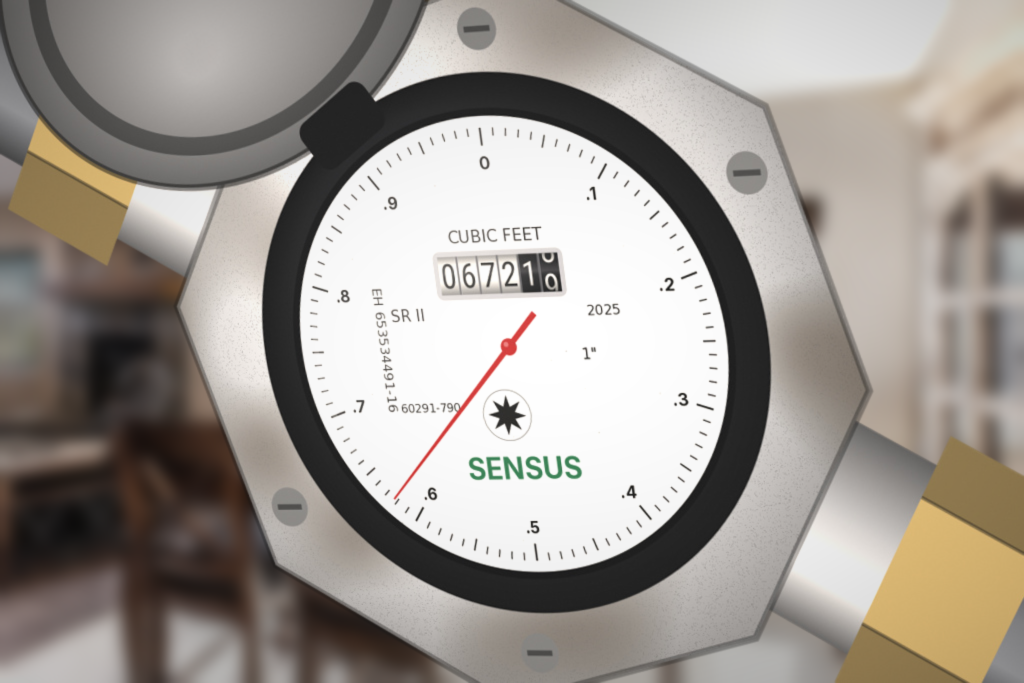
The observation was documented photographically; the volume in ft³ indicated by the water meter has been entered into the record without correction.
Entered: 67218.62 ft³
